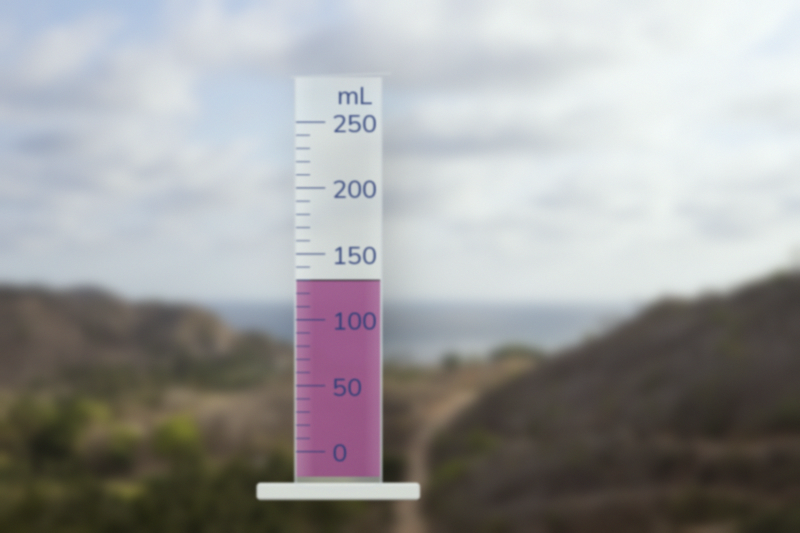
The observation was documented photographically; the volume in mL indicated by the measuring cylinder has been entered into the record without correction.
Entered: 130 mL
